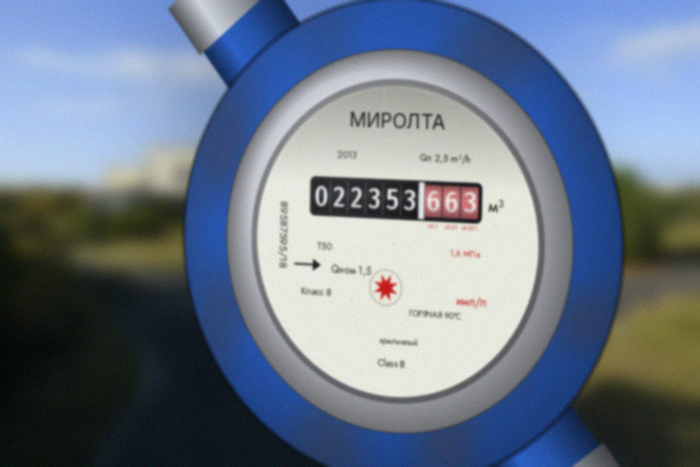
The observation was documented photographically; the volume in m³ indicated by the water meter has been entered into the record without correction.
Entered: 22353.663 m³
